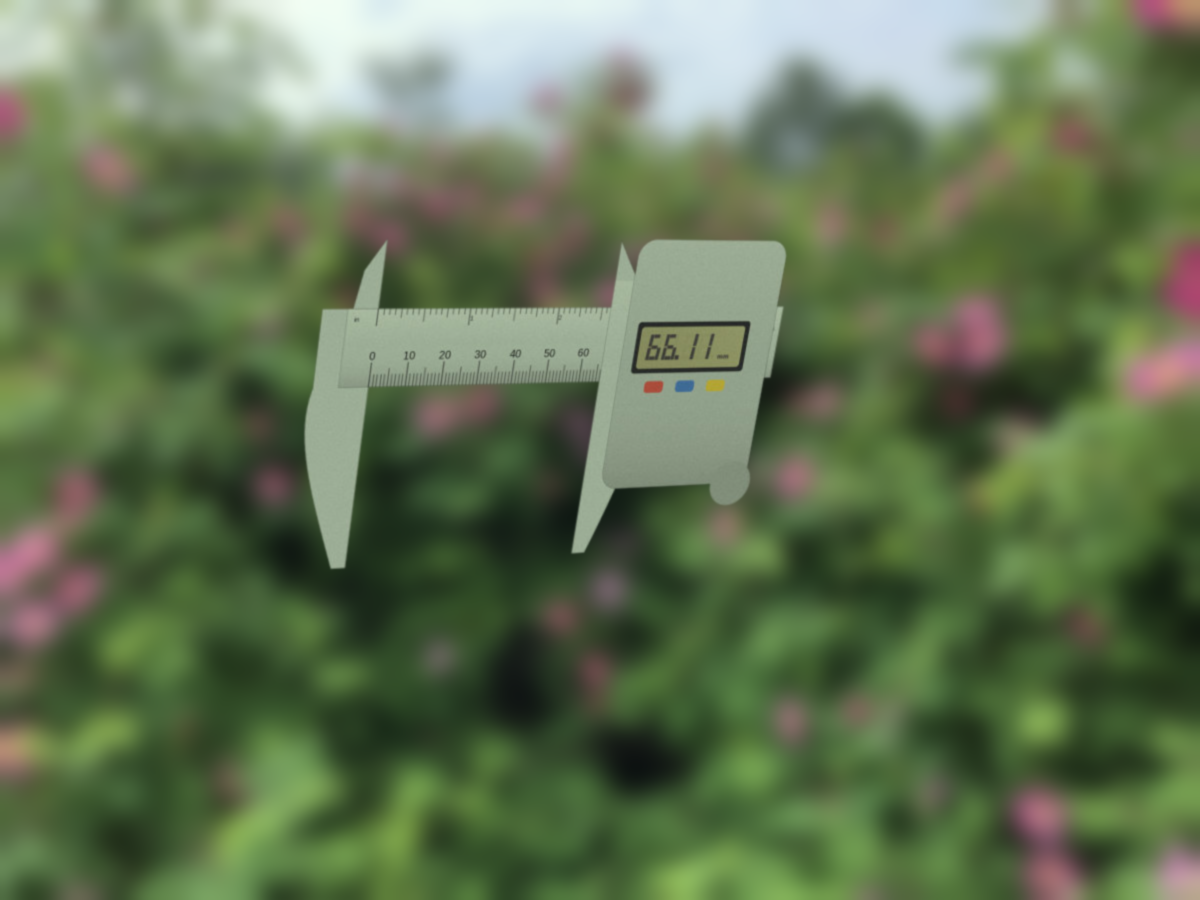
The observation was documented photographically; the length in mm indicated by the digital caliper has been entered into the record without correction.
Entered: 66.11 mm
